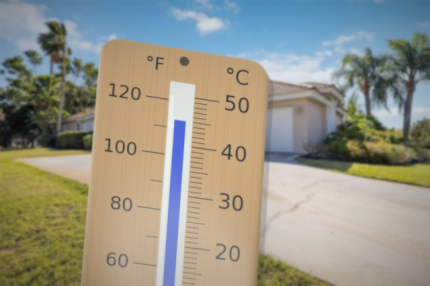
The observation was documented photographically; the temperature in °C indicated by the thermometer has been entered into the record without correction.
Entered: 45 °C
